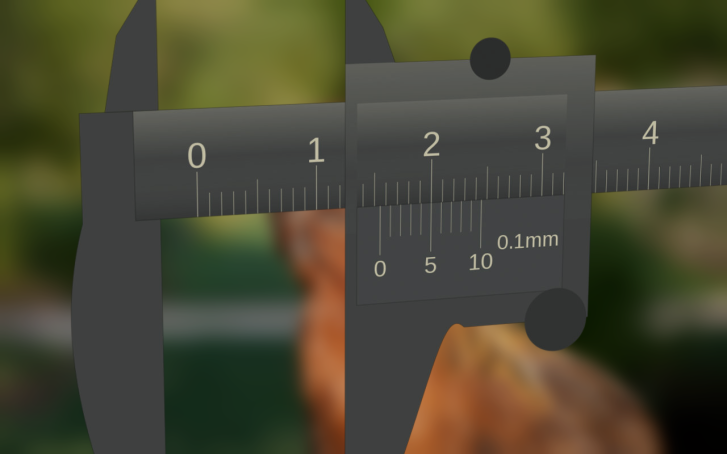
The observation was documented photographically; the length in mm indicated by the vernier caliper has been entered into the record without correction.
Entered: 15.5 mm
